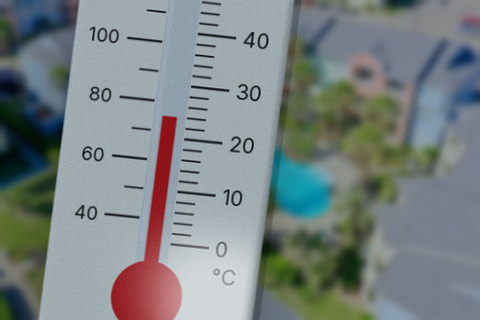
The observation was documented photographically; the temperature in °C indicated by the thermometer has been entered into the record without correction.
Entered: 24 °C
